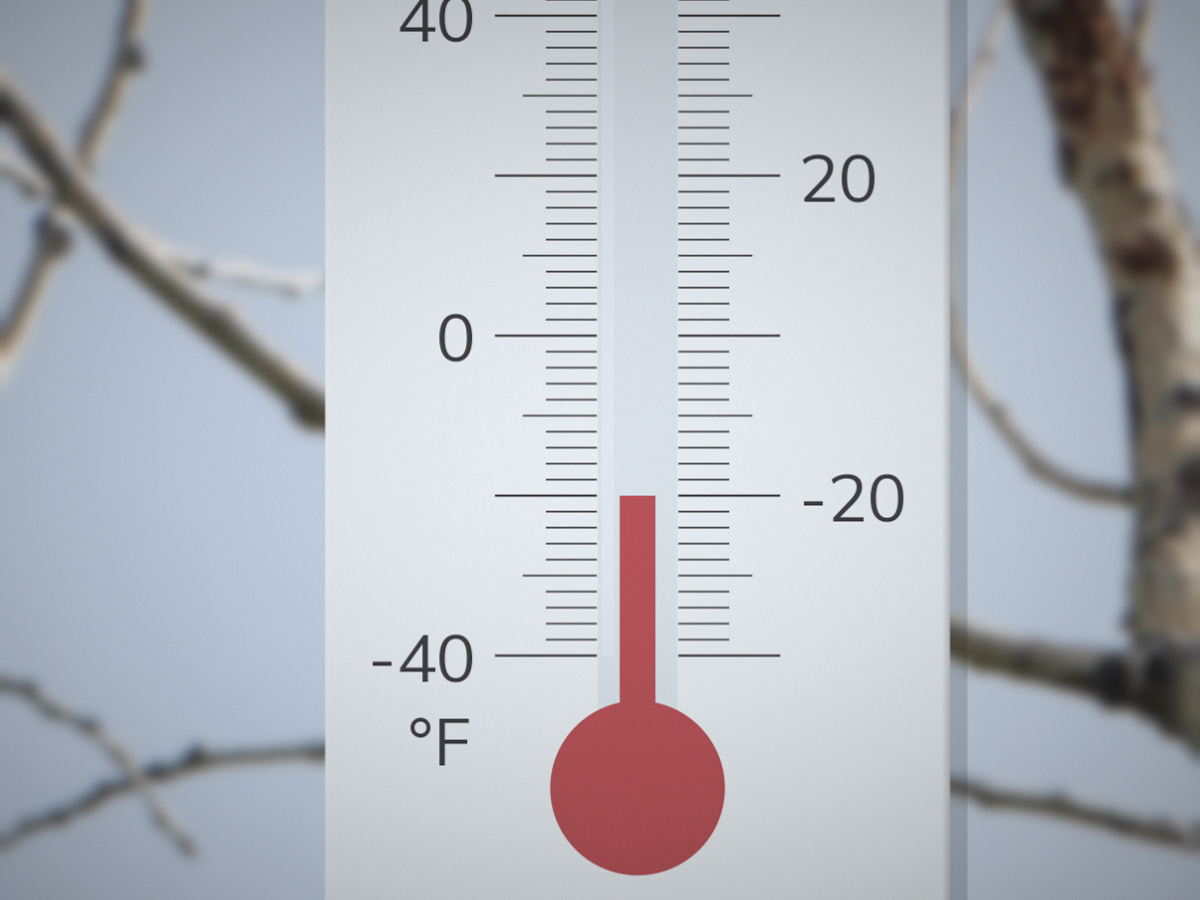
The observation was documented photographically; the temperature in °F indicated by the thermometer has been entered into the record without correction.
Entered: -20 °F
